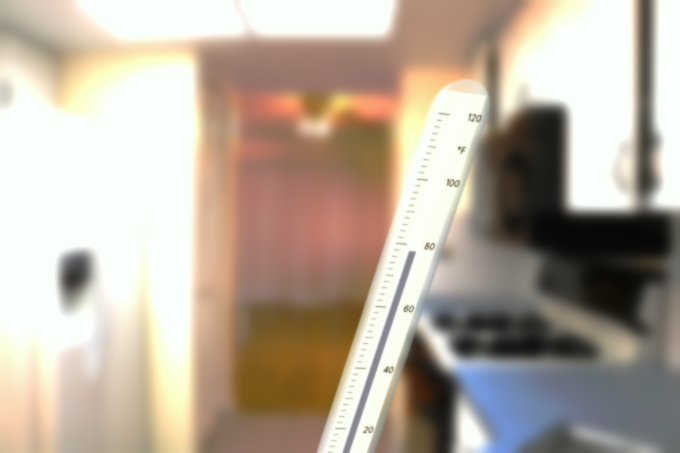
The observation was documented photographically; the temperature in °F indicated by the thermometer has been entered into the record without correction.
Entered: 78 °F
